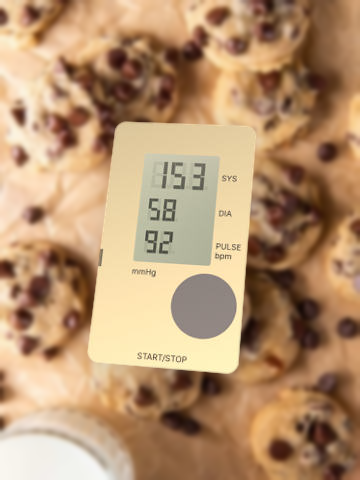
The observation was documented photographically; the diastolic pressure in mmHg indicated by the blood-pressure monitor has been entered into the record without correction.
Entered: 58 mmHg
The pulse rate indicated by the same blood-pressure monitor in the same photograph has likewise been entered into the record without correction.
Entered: 92 bpm
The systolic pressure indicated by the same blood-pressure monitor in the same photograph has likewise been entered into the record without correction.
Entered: 153 mmHg
